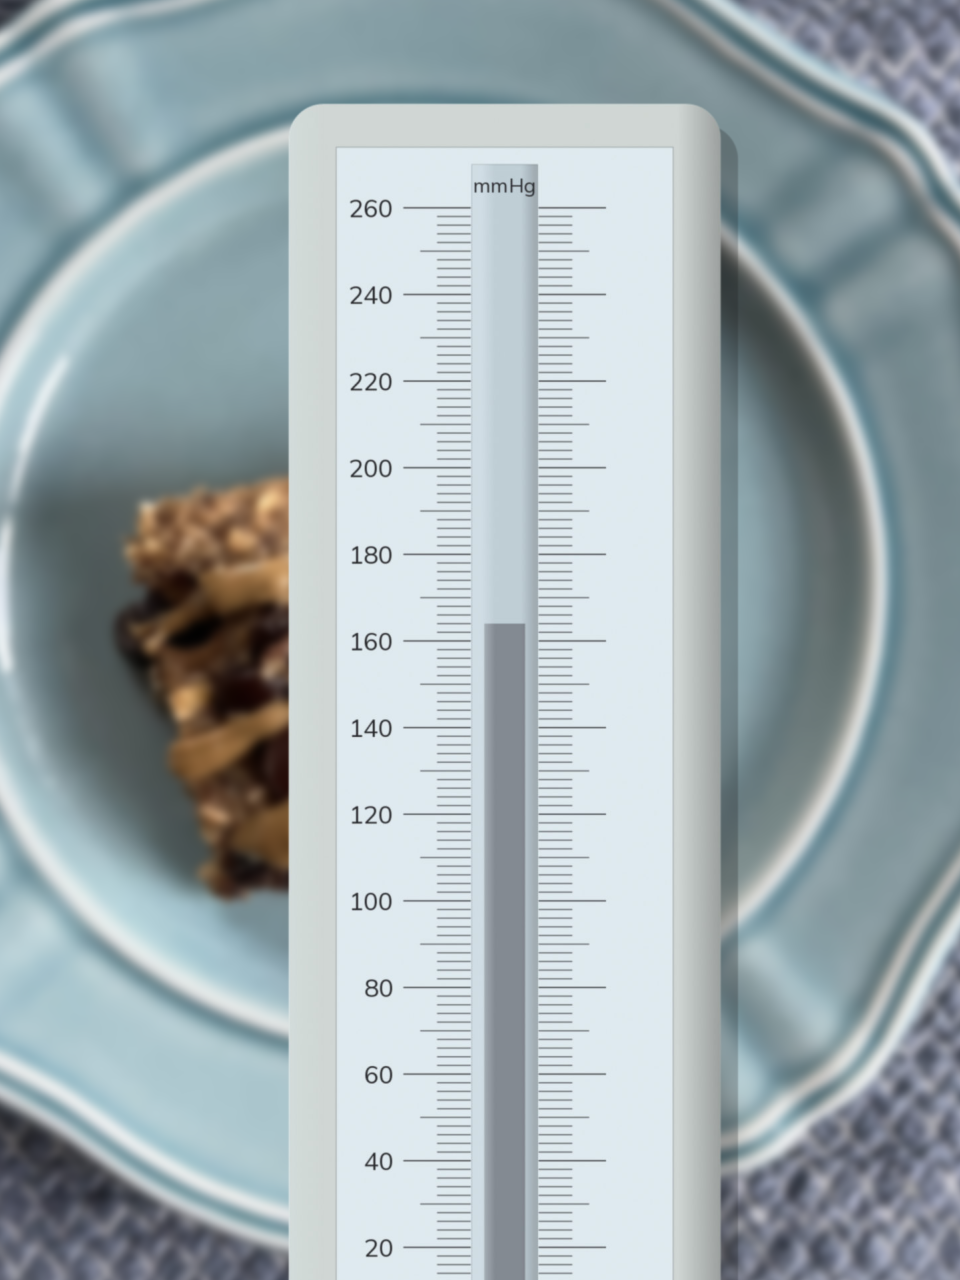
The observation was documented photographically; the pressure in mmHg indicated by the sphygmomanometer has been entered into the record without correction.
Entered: 164 mmHg
